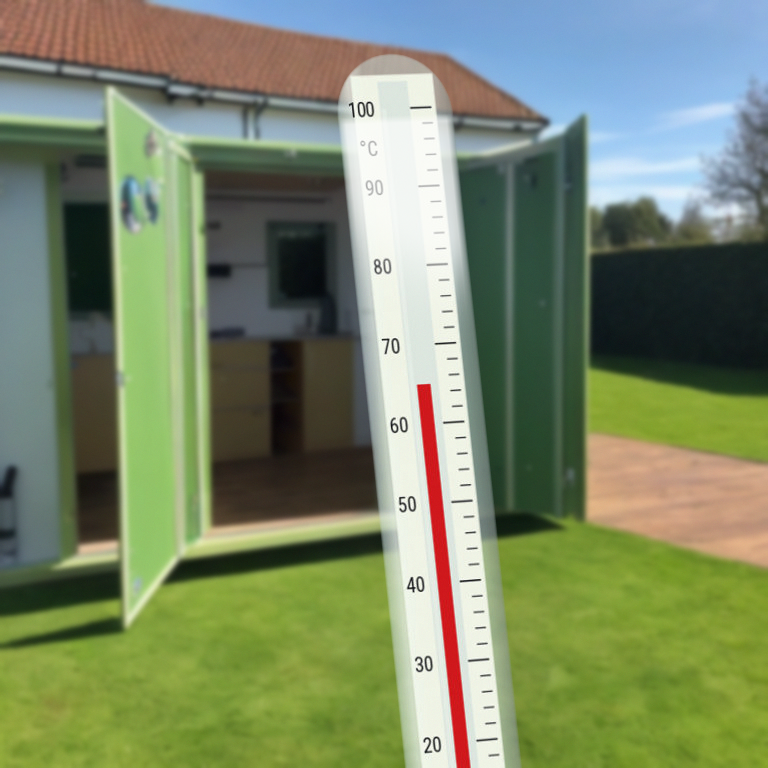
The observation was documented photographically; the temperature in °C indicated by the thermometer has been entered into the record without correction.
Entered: 65 °C
